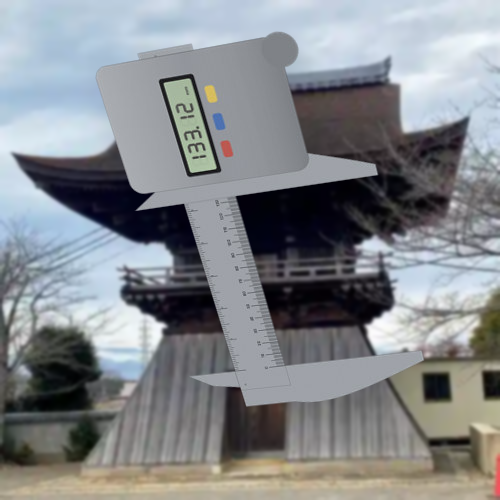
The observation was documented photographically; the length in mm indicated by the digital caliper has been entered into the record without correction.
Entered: 133.12 mm
